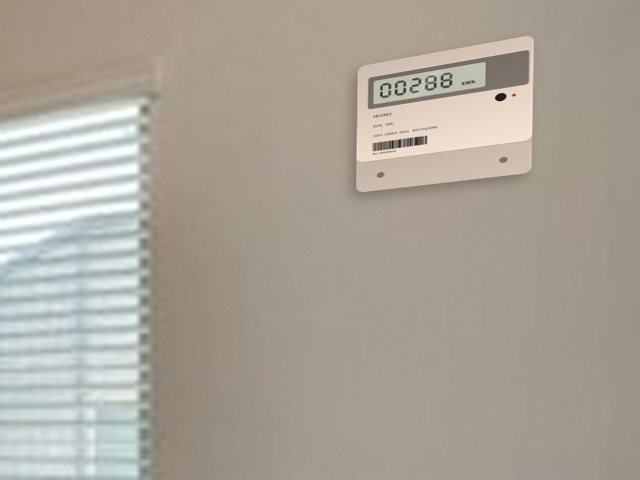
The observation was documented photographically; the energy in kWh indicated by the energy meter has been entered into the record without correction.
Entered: 288 kWh
